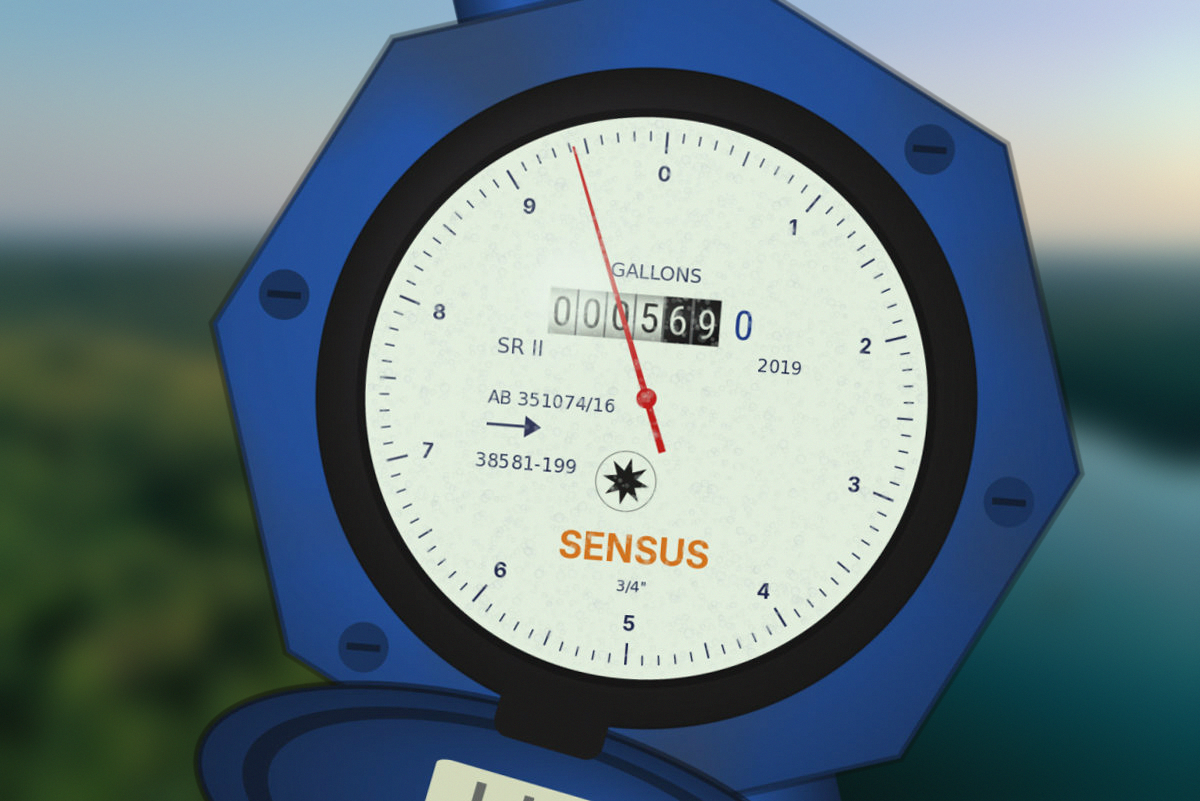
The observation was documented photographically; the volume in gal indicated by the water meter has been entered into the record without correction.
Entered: 5689.4 gal
